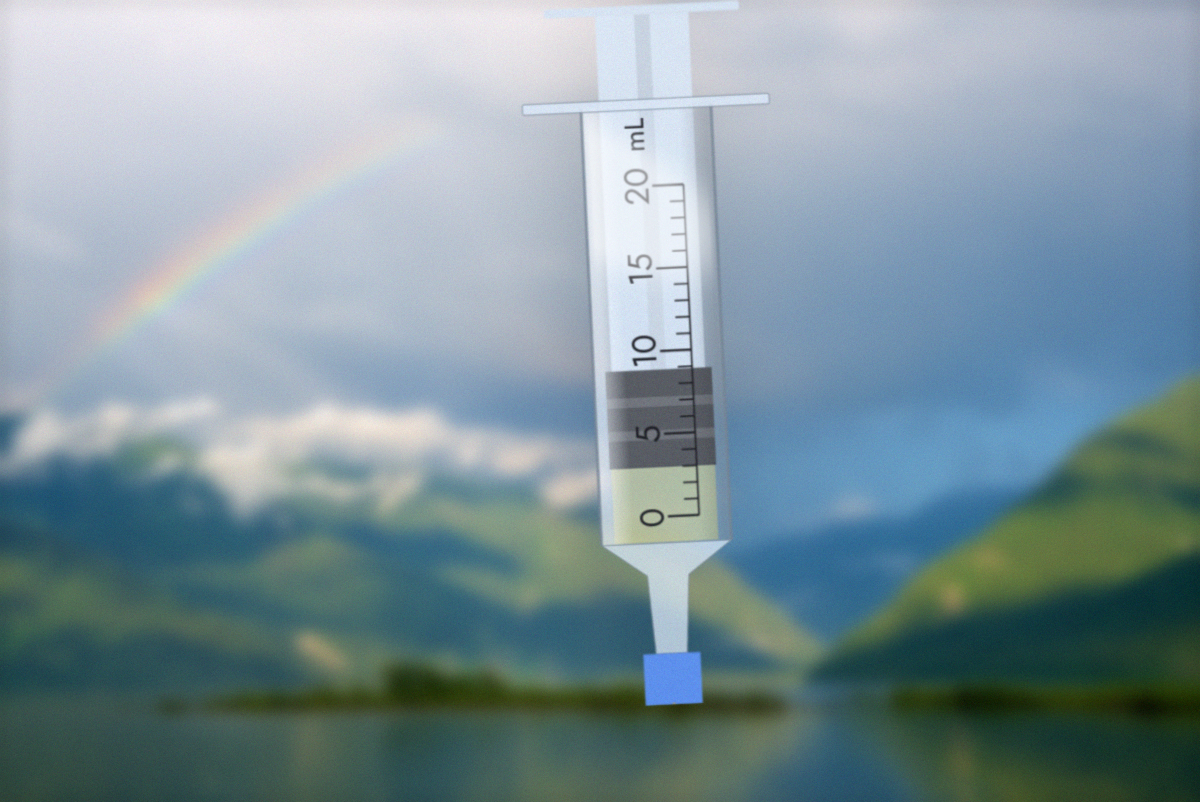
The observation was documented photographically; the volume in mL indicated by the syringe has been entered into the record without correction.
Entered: 3 mL
